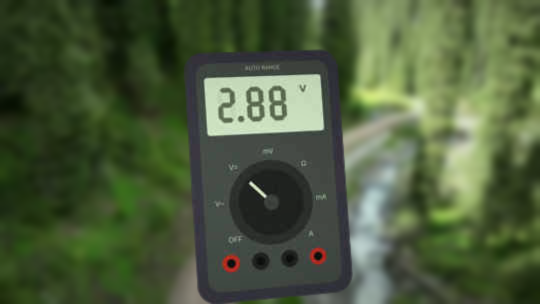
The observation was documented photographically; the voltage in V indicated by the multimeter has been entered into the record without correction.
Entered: 2.88 V
